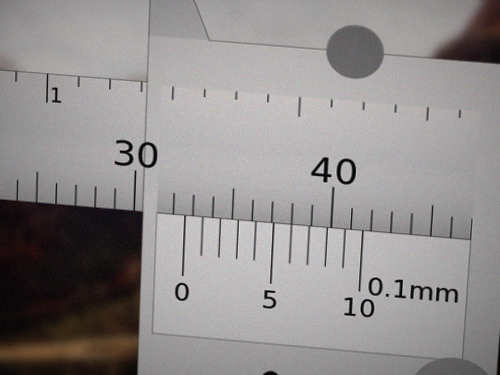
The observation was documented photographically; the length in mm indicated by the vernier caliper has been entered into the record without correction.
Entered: 32.6 mm
